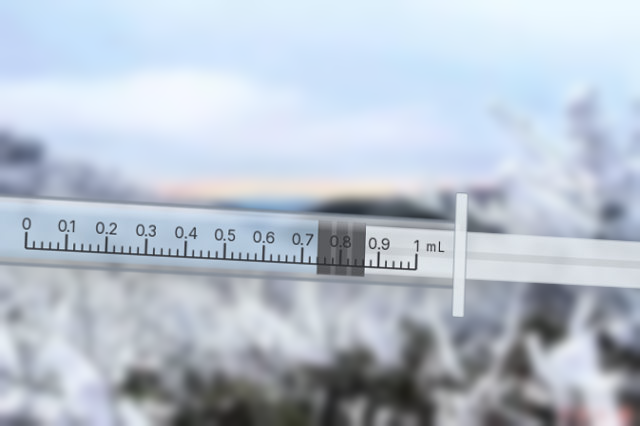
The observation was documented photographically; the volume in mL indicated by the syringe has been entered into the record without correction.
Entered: 0.74 mL
